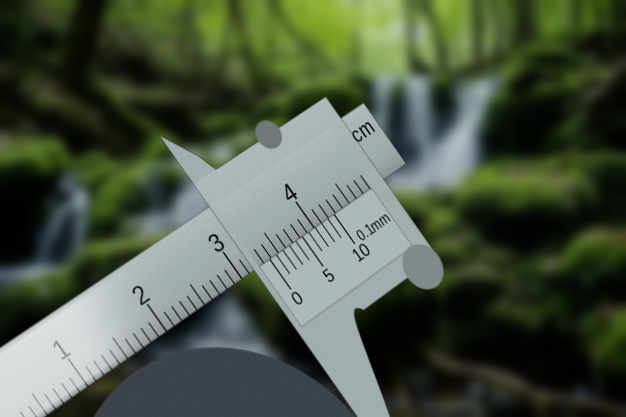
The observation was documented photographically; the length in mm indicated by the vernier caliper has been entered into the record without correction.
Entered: 33.8 mm
